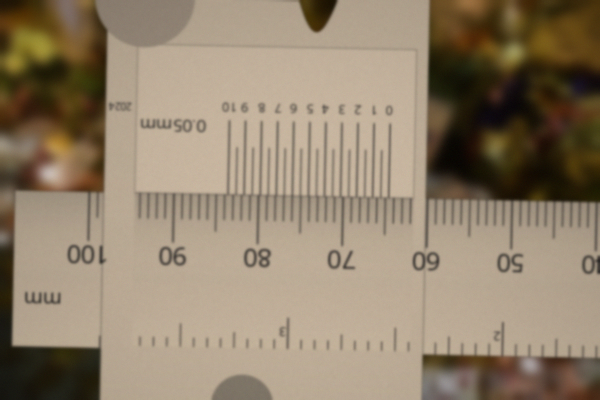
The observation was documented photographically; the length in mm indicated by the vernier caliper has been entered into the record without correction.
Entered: 64.6 mm
